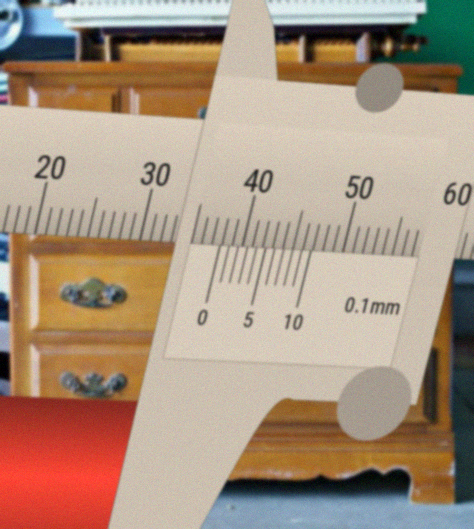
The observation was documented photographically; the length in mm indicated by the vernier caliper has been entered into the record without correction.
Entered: 37.8 mm
